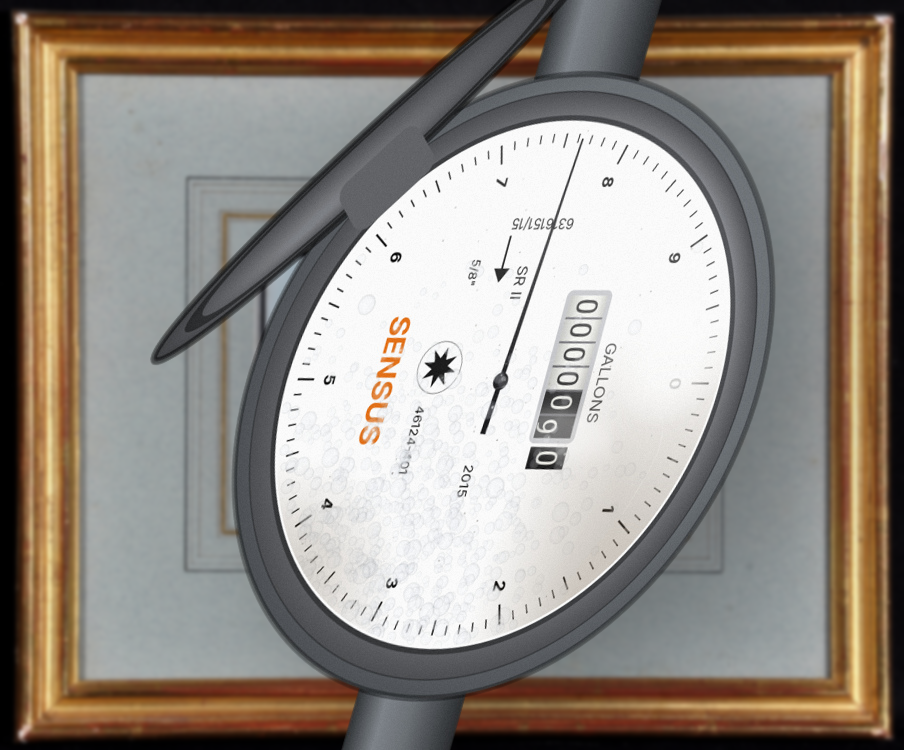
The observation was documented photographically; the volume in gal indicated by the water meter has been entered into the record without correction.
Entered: 87.6 gal
